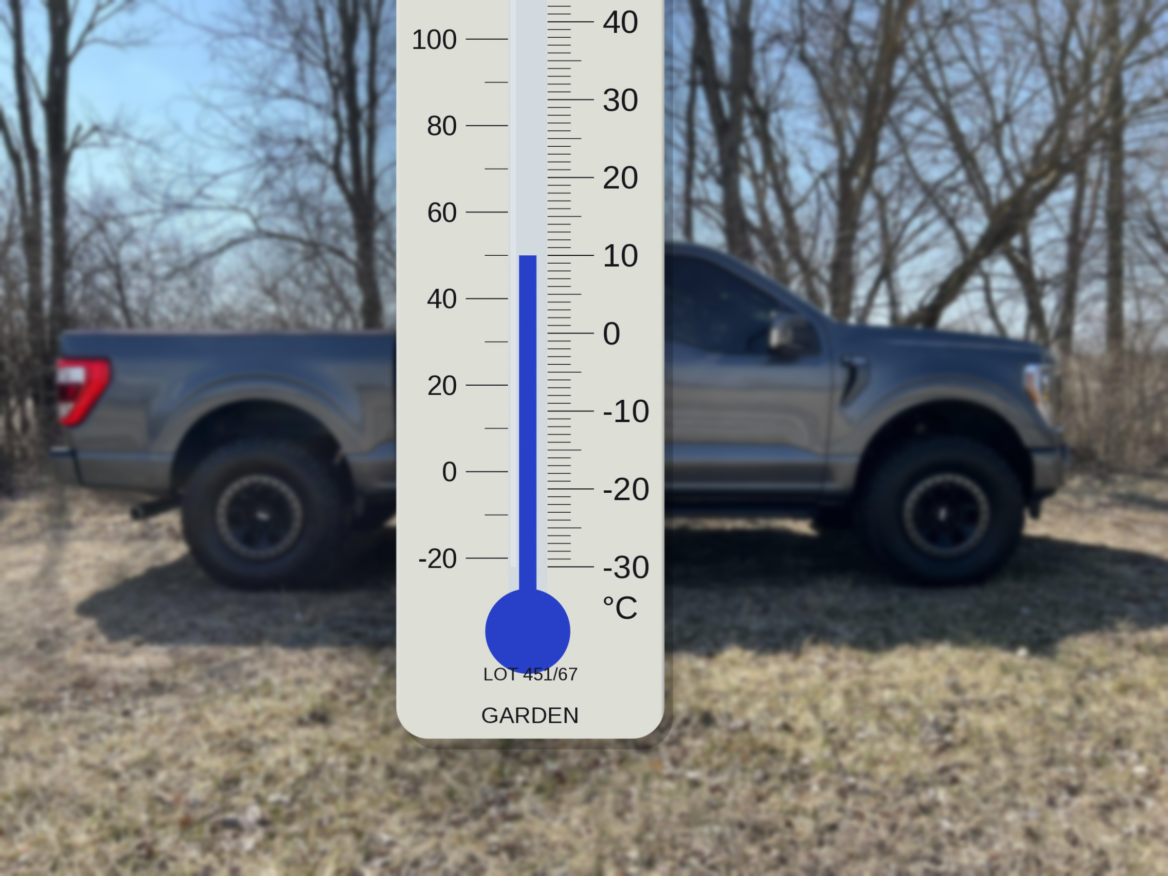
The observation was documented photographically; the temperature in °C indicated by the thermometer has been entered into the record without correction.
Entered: 10 °C
